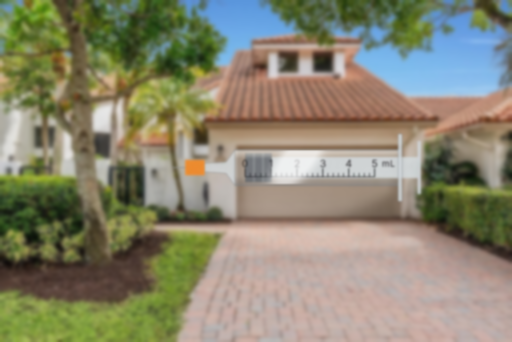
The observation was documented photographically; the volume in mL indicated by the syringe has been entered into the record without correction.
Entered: 0 mL
